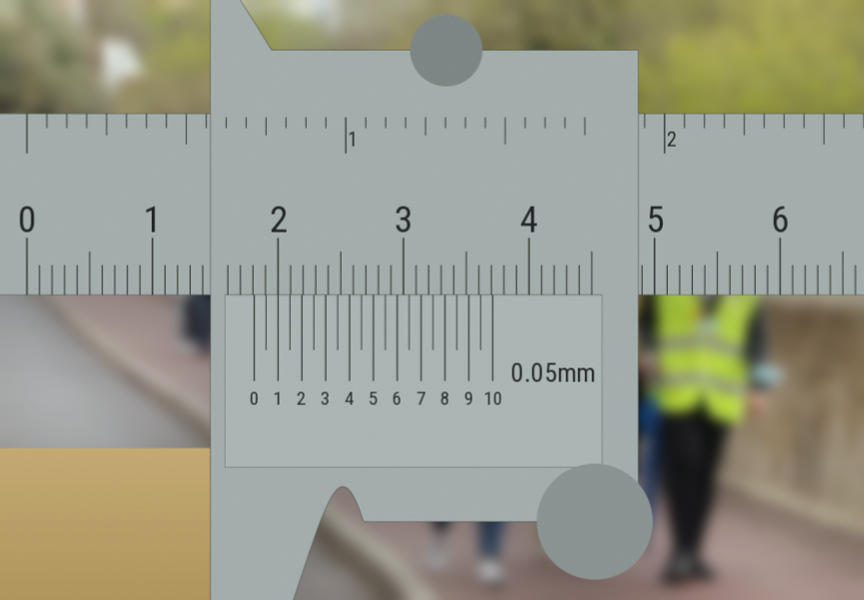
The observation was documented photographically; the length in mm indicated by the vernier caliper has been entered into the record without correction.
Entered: 18.1 mm
